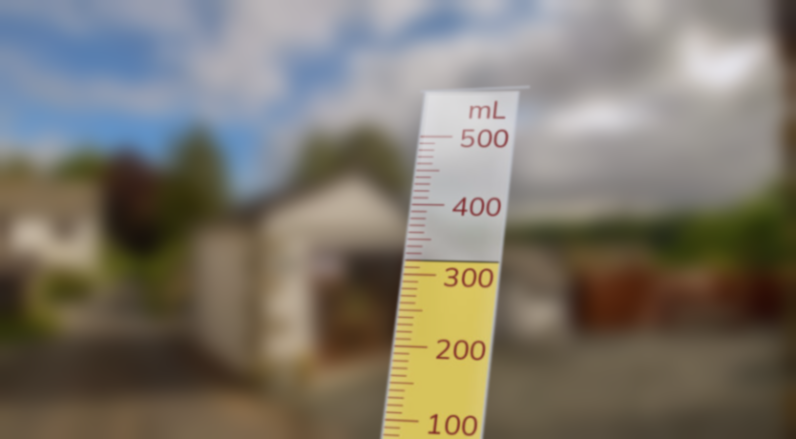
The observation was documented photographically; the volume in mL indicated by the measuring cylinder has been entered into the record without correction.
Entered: 320 mL
